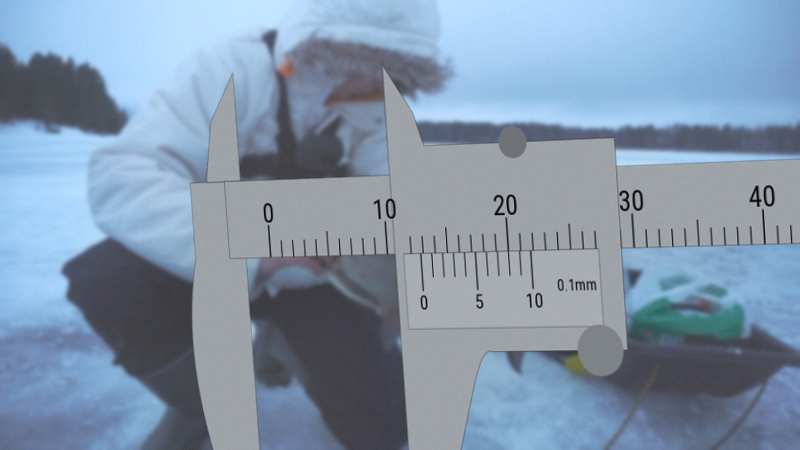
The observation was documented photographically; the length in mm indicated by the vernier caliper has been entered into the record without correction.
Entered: 12.8 mm
